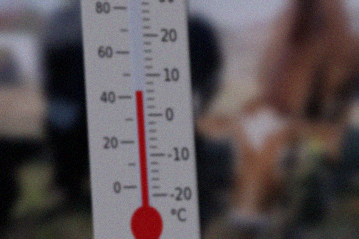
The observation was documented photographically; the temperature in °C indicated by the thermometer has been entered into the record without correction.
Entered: 6 °C
